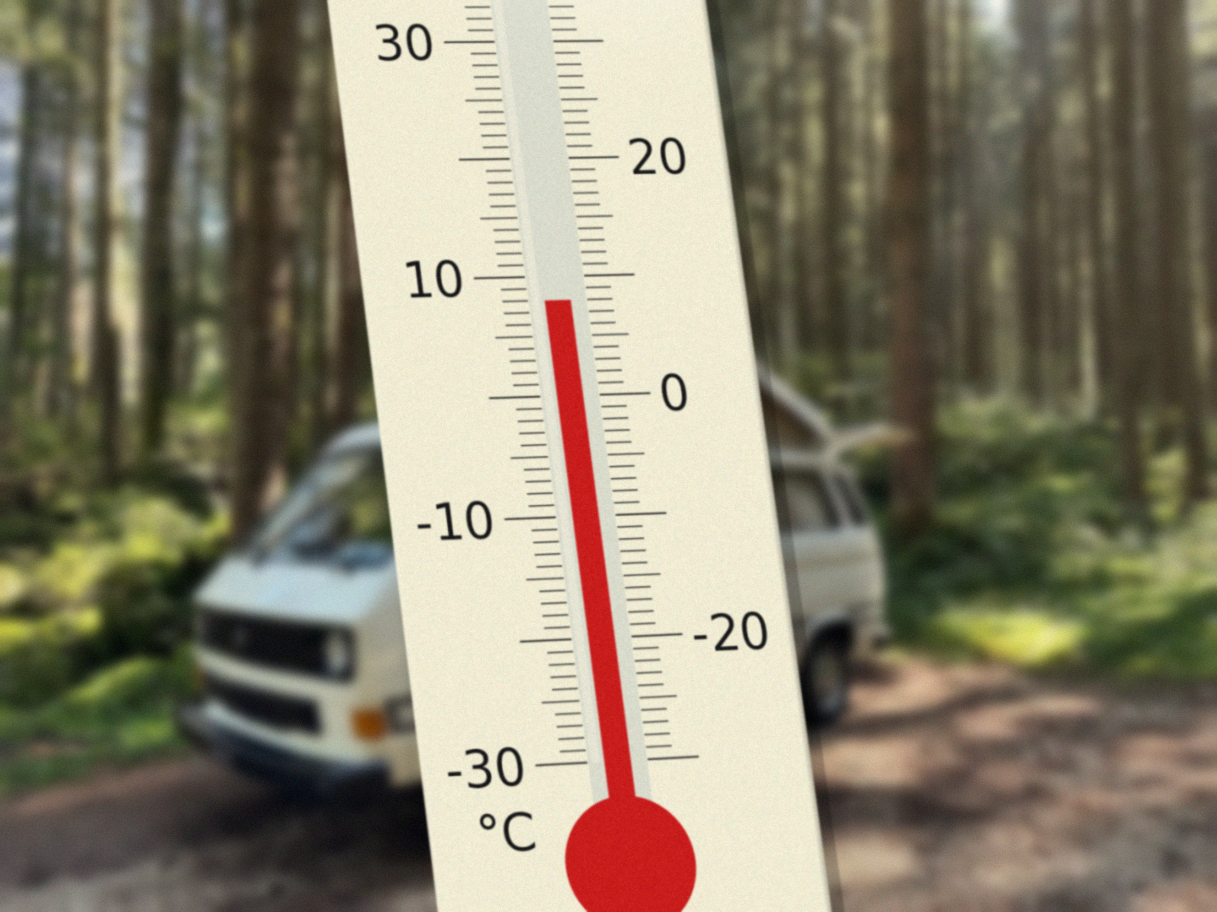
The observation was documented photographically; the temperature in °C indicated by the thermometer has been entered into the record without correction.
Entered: 8 °C
